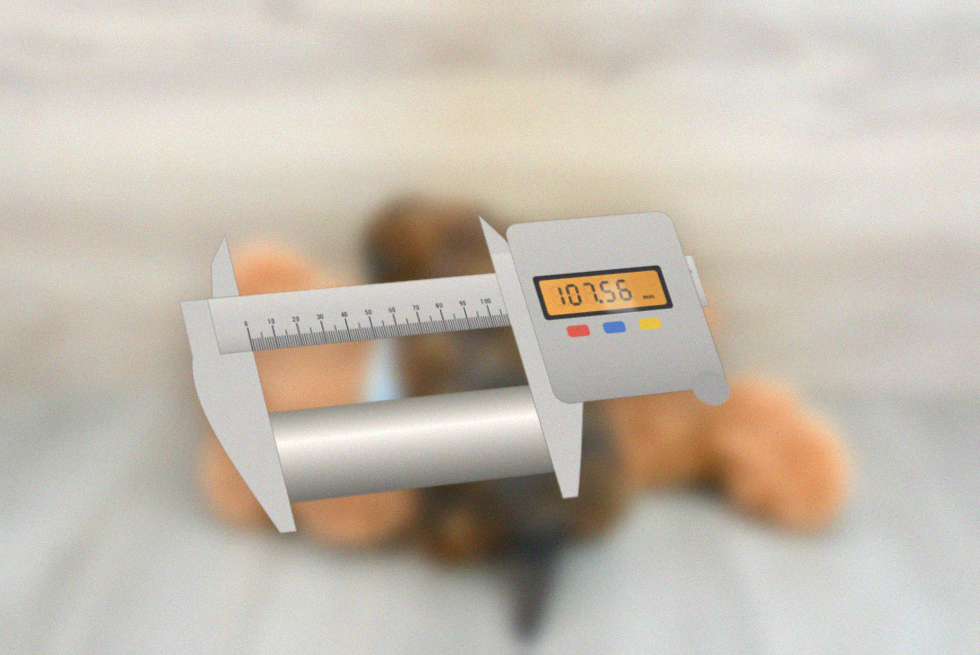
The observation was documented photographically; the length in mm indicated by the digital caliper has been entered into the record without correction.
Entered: 107.56 mm
